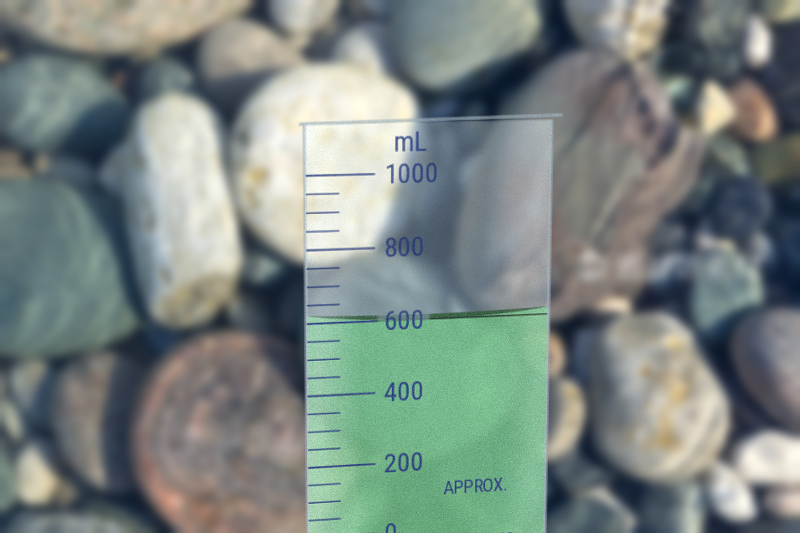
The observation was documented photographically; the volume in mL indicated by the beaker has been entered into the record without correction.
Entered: 600 mL
